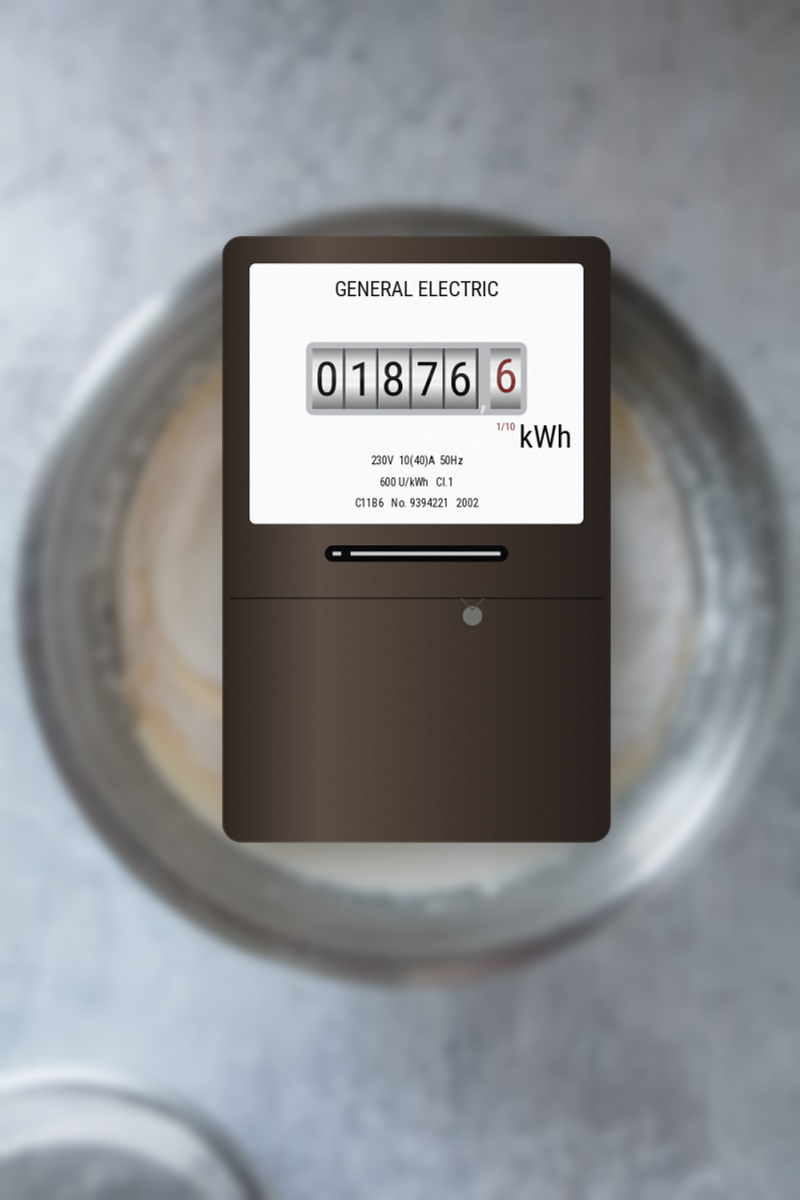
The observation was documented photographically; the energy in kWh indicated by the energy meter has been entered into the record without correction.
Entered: 1876.6 kWh
